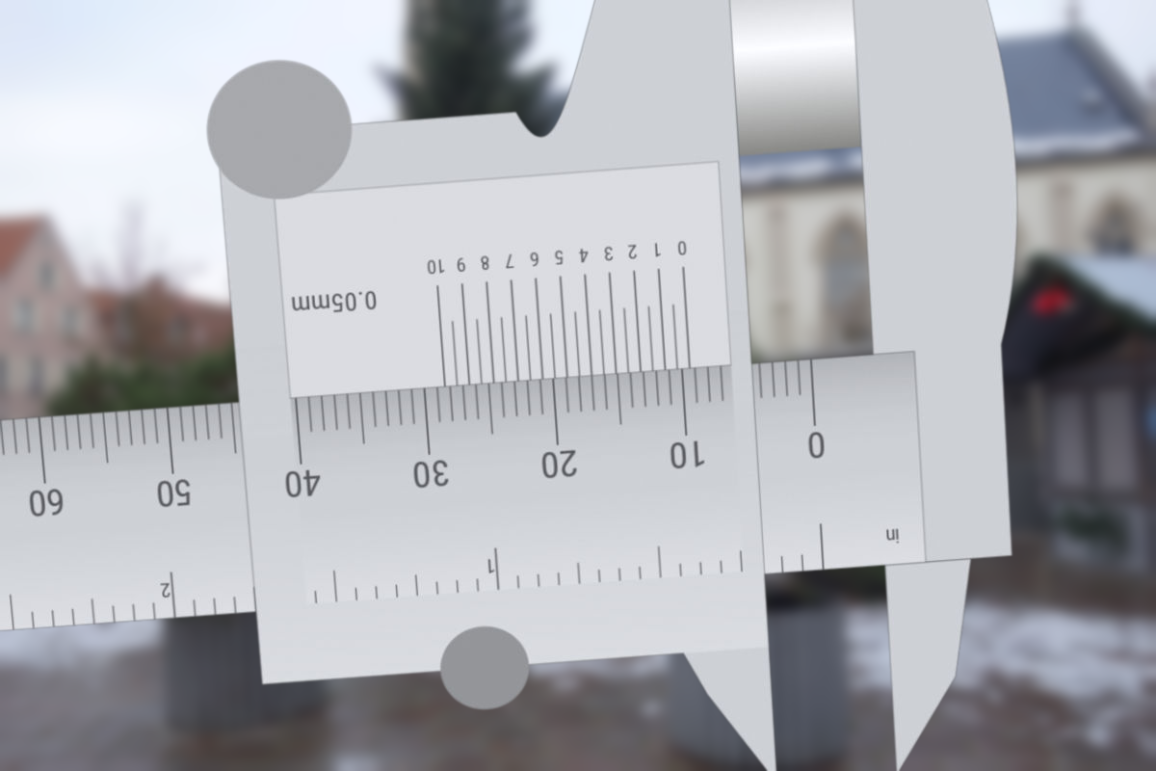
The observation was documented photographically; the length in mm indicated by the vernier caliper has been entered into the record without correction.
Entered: 9.4 mm
